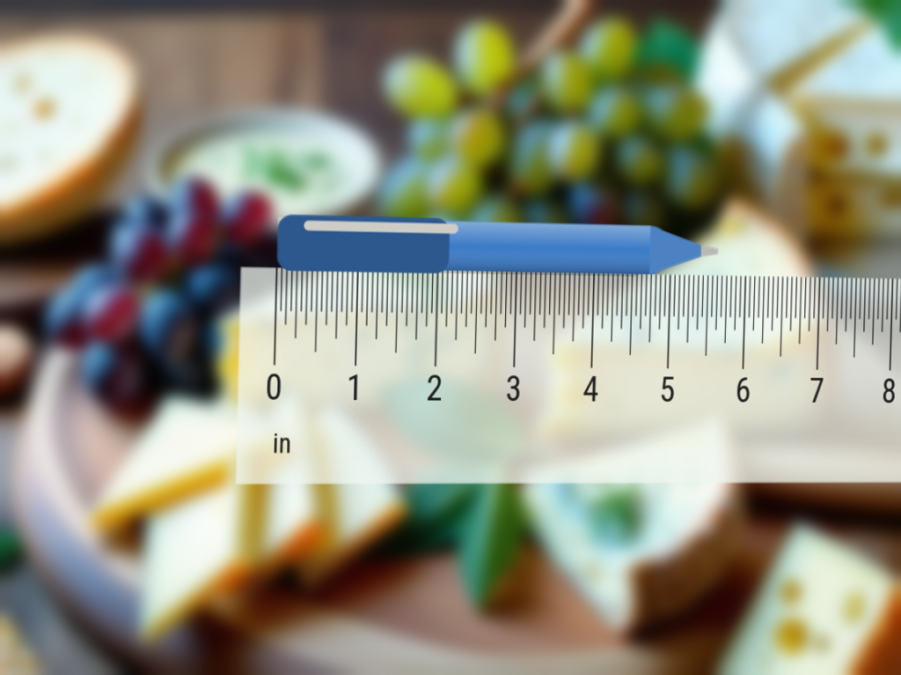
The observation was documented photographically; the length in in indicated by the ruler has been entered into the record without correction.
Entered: 5.625 in
